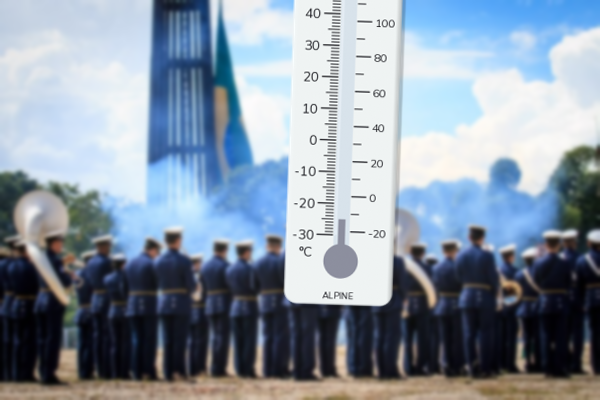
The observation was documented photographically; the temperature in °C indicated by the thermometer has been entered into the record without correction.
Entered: -25 °C
